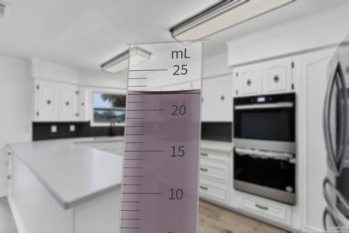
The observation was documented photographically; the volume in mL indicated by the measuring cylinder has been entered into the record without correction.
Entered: 22 mL
